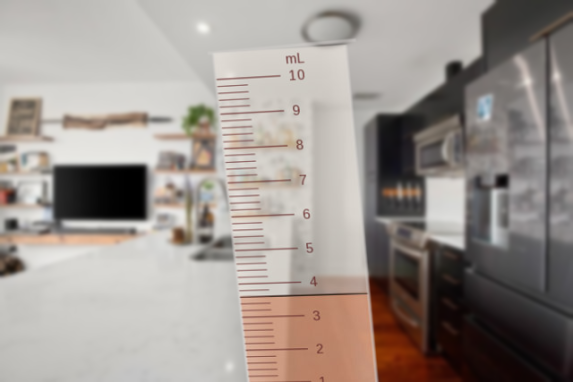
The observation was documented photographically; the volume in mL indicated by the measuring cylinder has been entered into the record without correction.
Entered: 3.6 mL
